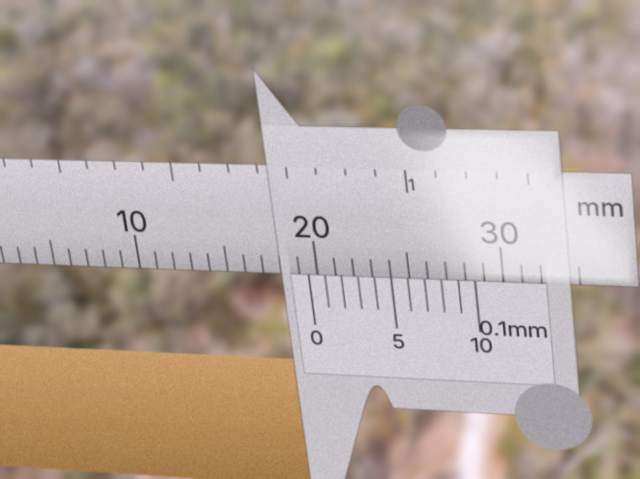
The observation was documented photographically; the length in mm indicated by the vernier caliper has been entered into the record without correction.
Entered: 19.5 mm
